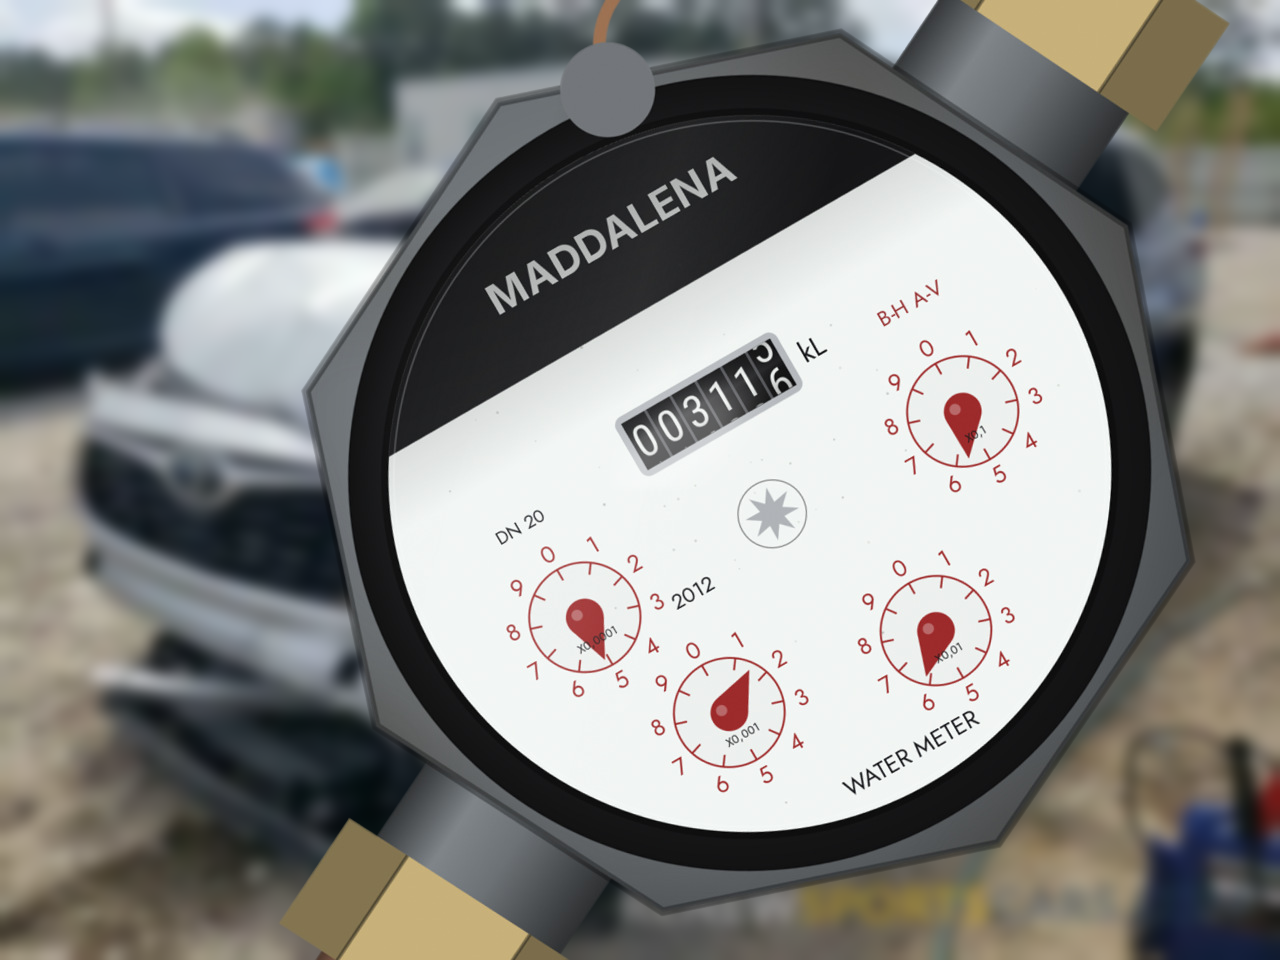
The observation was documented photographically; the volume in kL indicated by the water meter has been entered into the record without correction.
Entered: 3115.5615 kL
